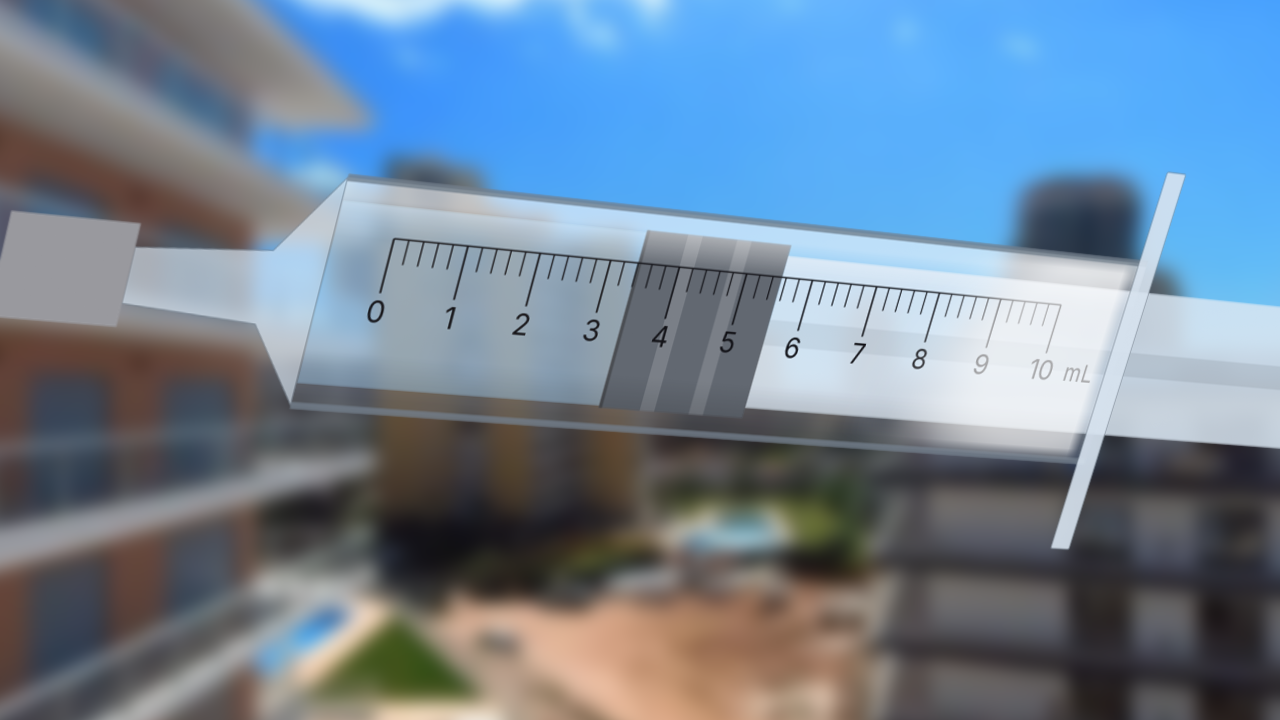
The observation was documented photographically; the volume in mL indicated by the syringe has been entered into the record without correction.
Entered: 3.4 mL
